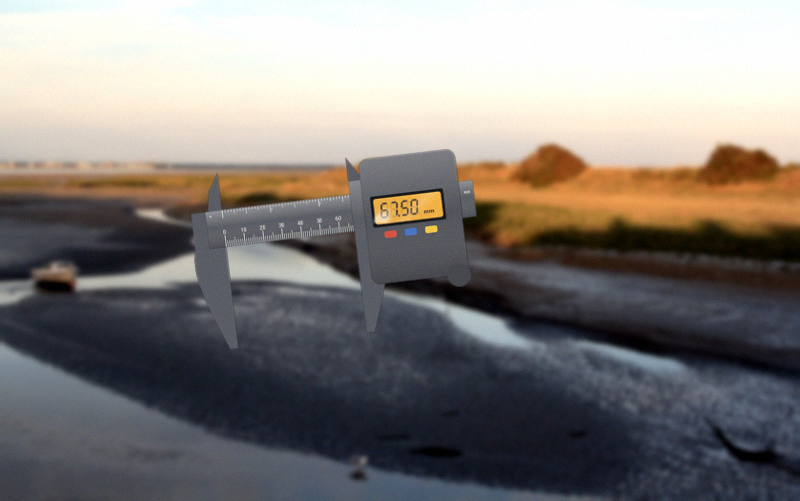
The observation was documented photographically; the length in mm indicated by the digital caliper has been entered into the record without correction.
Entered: 67.50 mm
